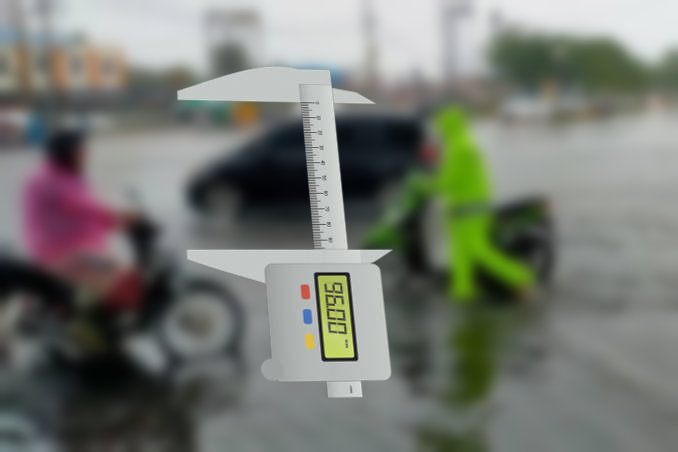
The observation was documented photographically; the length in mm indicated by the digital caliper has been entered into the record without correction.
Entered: 96.00 mm
